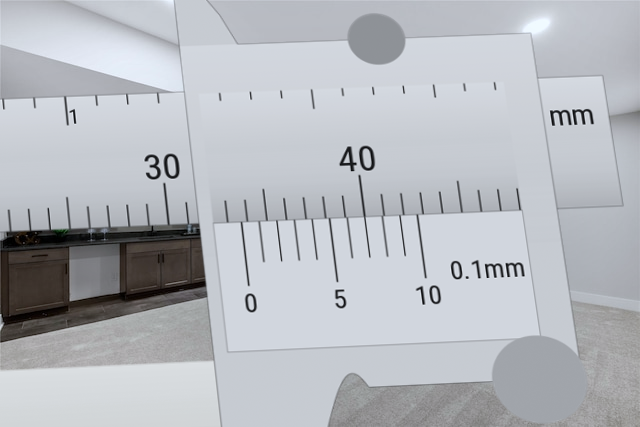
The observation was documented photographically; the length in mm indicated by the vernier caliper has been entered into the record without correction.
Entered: 33.7 mm
